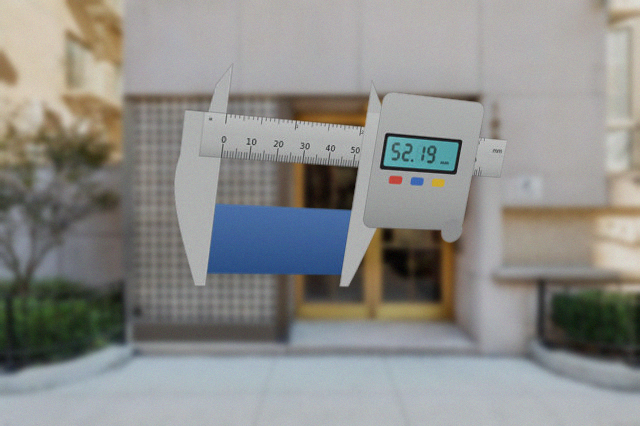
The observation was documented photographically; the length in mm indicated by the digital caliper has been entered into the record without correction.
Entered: 52.19 mm
